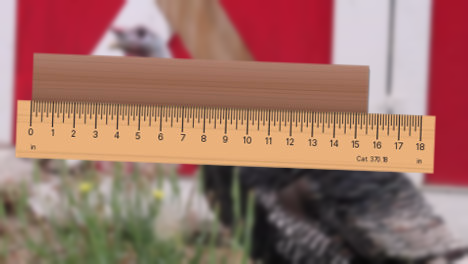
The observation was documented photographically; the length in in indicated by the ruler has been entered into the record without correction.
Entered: 15.5 in
